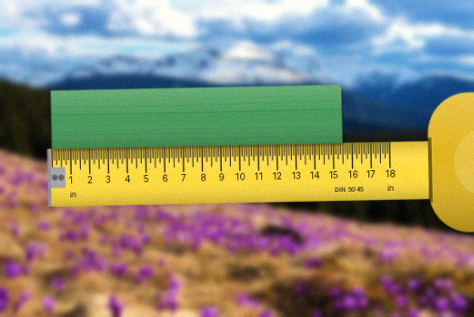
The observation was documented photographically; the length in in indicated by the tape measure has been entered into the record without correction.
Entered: 15.5 in
